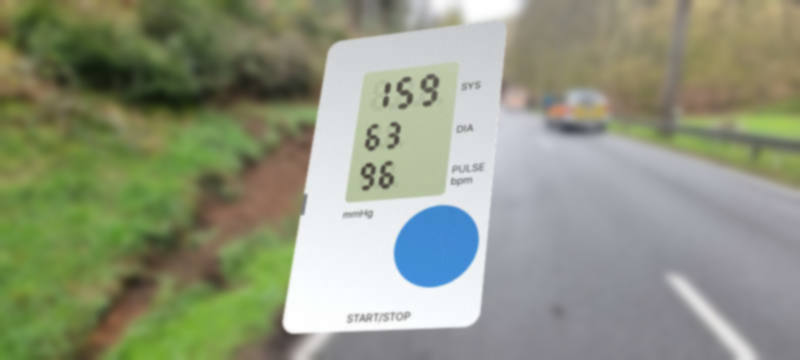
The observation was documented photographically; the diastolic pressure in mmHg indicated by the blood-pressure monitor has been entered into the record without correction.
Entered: 63 mmHg
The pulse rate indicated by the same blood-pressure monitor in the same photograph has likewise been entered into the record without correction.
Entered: 96 bpm
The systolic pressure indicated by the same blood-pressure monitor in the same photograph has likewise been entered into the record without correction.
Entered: 159 mmHg
